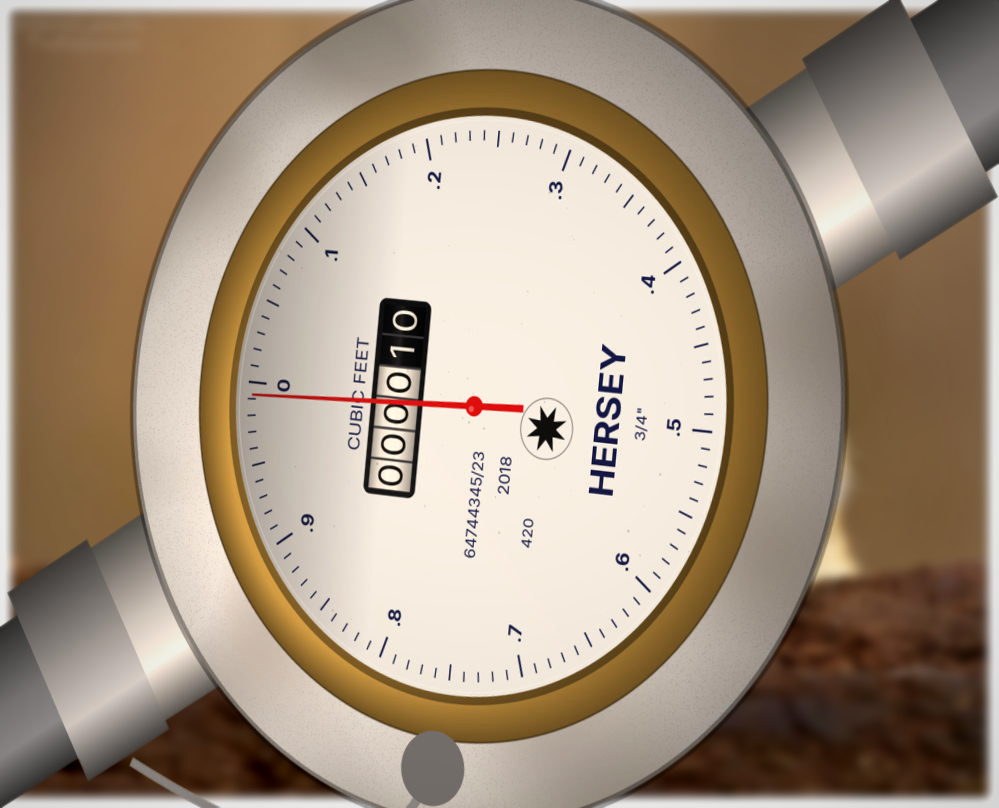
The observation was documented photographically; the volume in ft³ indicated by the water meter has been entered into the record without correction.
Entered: 9.99 ft³
